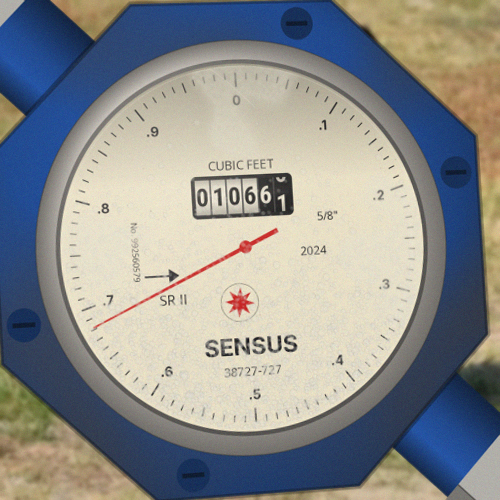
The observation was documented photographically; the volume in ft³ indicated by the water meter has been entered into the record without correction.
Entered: 10660.68 ft³
